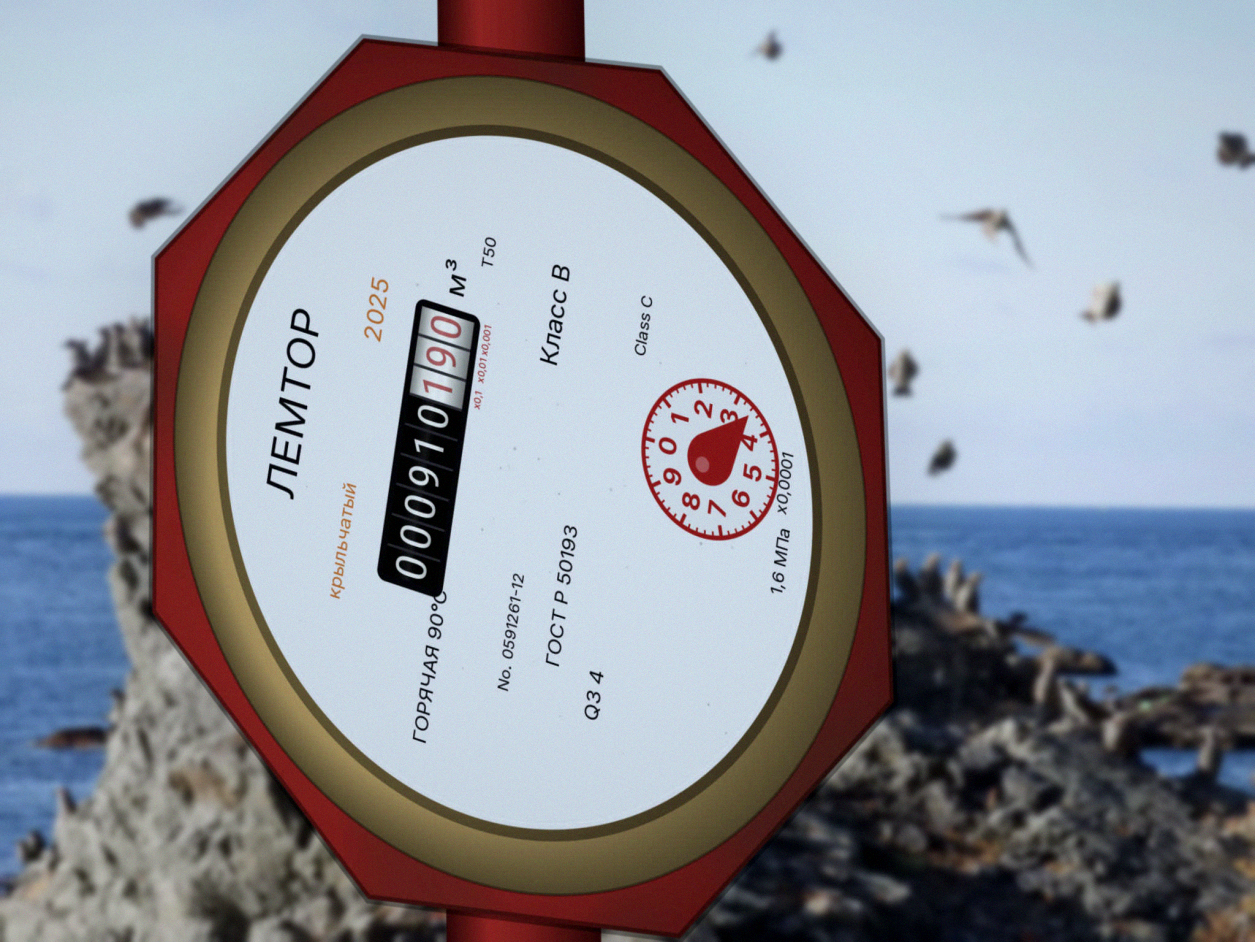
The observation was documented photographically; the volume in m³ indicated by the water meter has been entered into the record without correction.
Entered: 910.1903 m³
